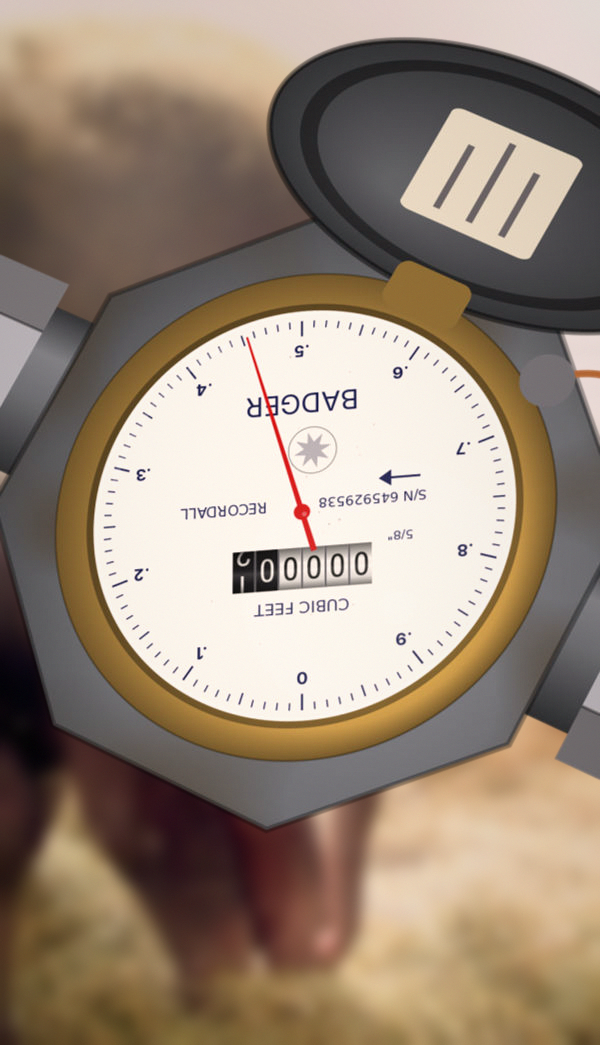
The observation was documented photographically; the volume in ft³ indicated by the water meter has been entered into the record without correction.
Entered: 1.45 ft³
